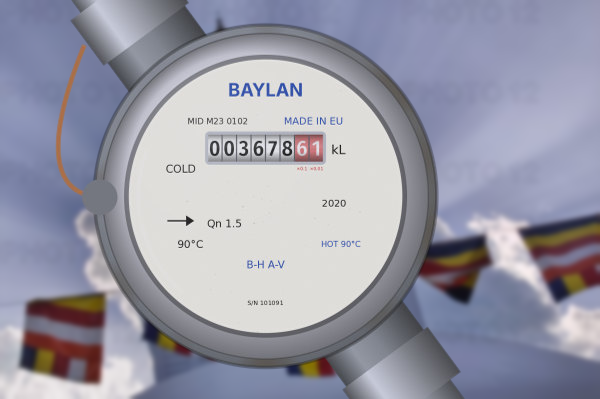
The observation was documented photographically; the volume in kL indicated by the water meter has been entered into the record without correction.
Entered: 3678.61 kL
